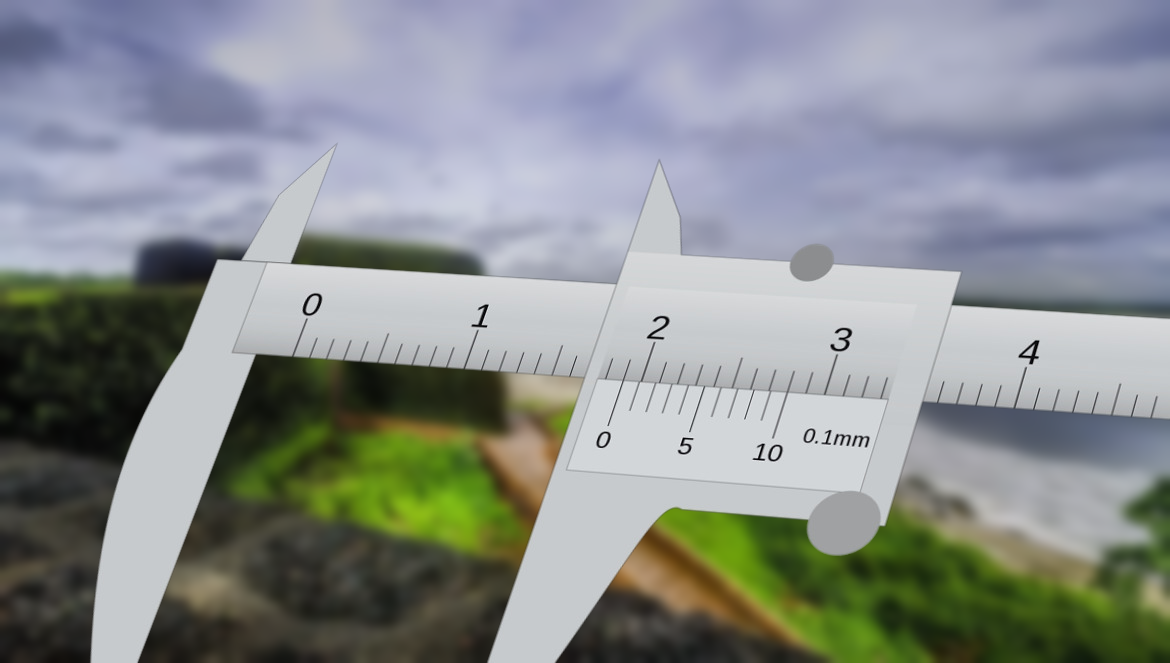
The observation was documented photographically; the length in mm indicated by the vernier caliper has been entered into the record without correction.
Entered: 19.0 mm
